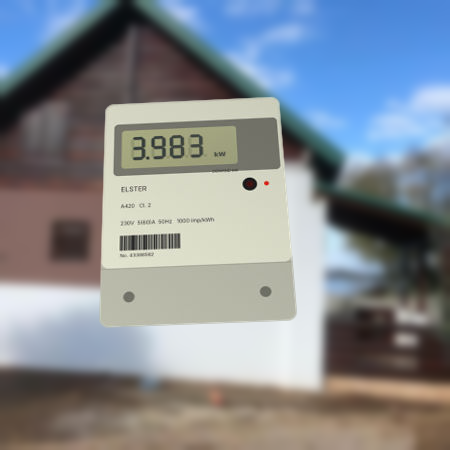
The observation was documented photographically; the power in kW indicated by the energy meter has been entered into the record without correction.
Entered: 3.983 kW
